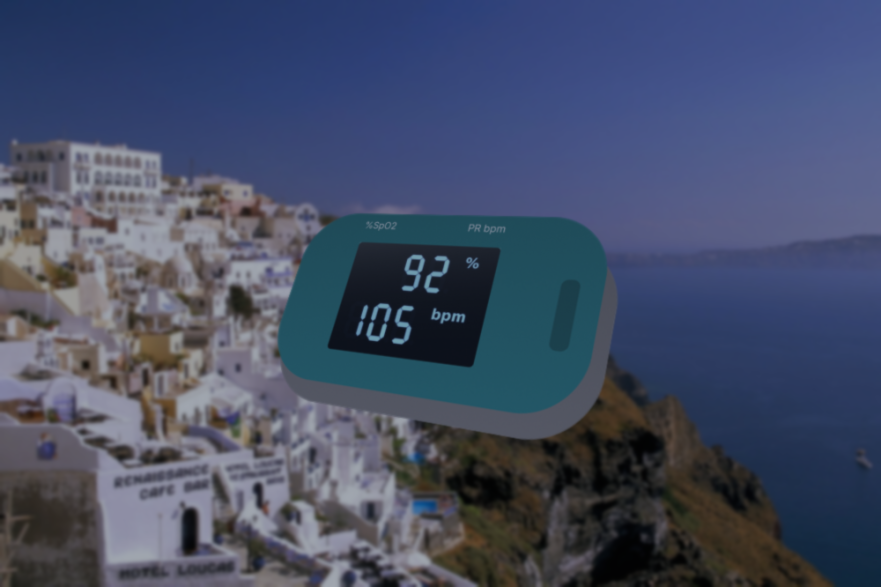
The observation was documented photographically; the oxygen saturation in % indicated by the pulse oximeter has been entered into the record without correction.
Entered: 92 %
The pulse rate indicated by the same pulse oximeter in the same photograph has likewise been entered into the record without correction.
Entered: 105 bpm
